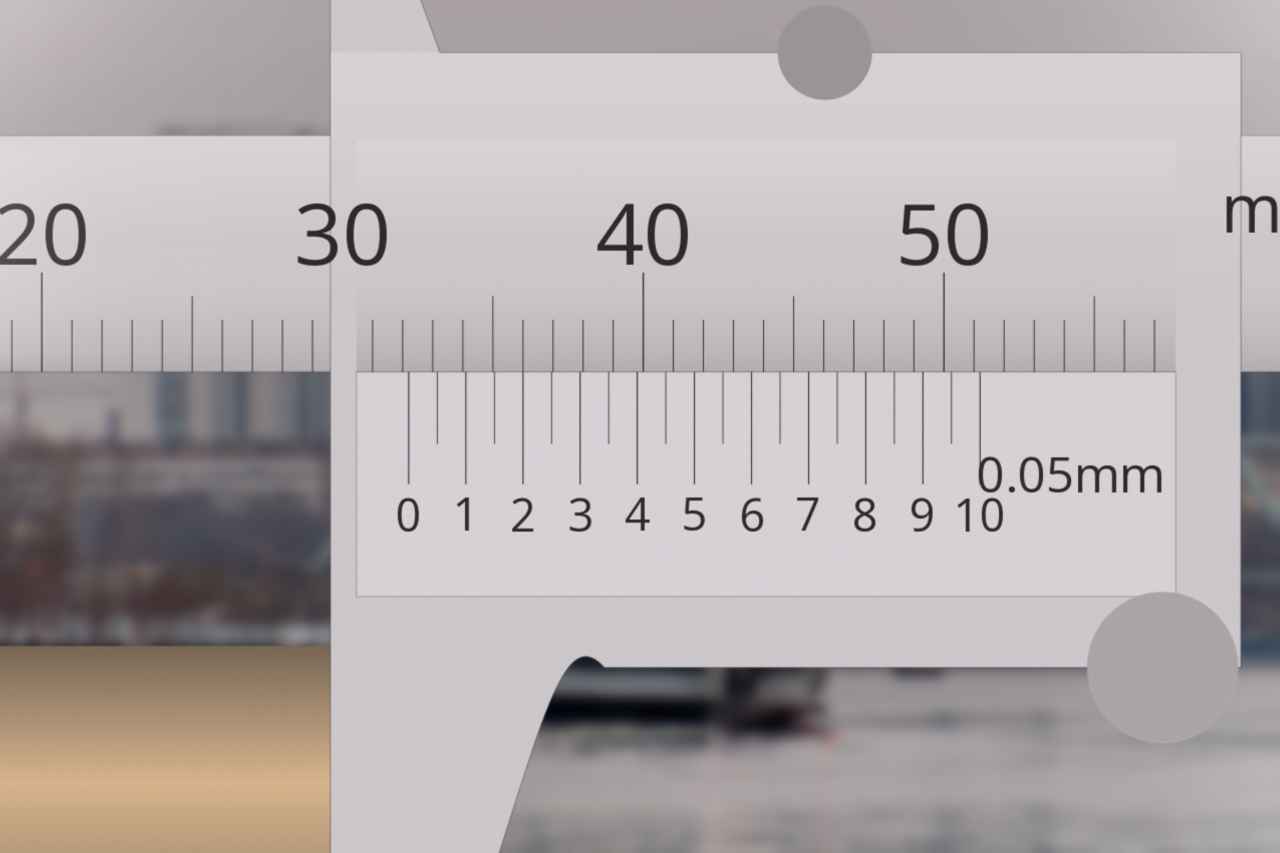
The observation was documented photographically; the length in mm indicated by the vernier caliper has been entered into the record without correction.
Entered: 32.20 mm
